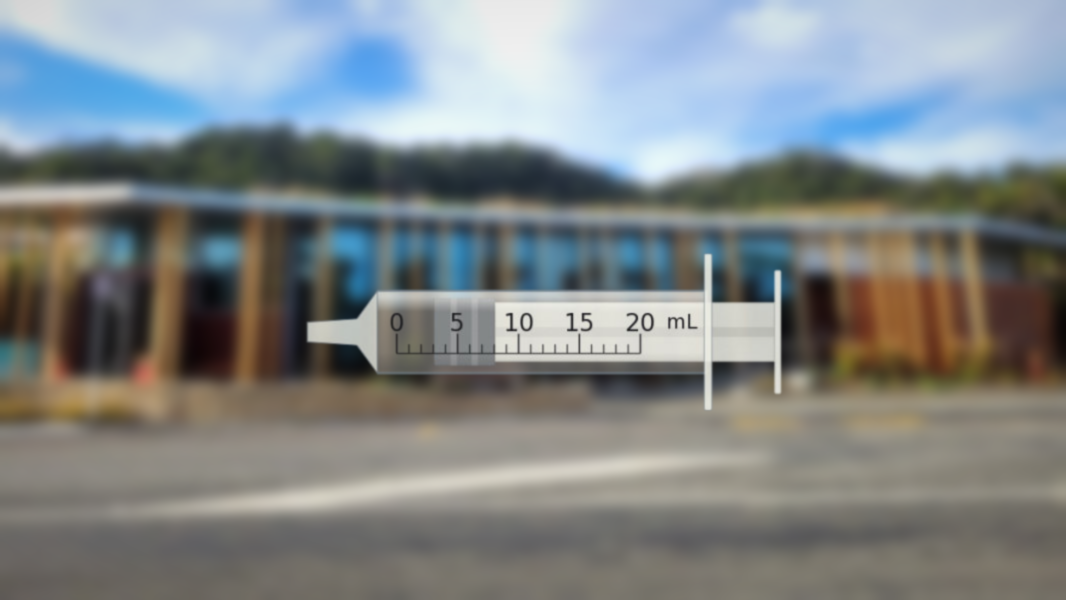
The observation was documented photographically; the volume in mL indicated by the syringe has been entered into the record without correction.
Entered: 3 mL
